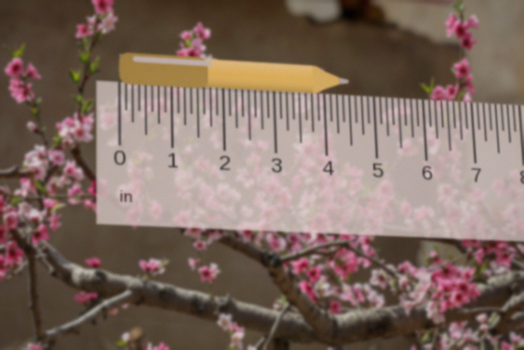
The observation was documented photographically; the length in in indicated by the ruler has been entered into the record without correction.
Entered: 4.5 in
